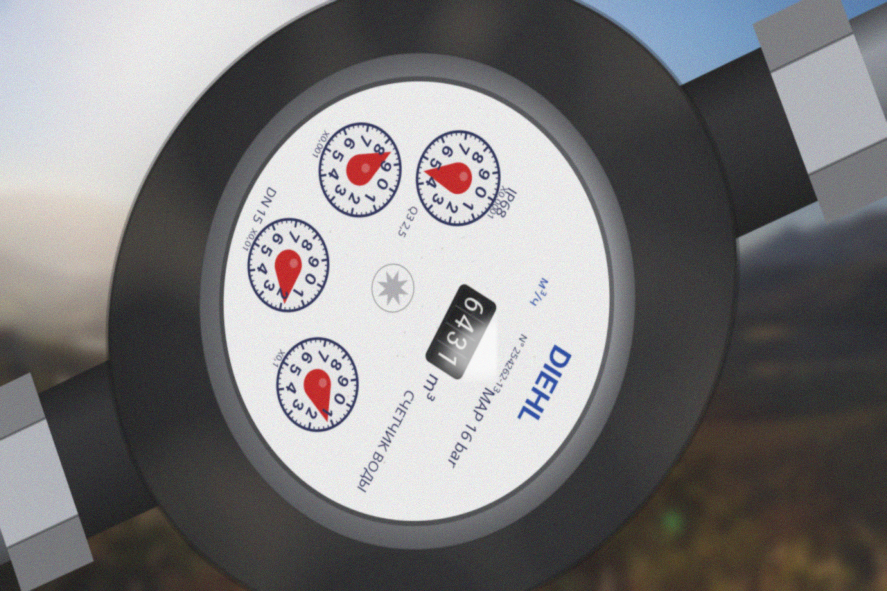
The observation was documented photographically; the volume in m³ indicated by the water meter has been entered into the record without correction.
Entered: 6431.1184 m³
